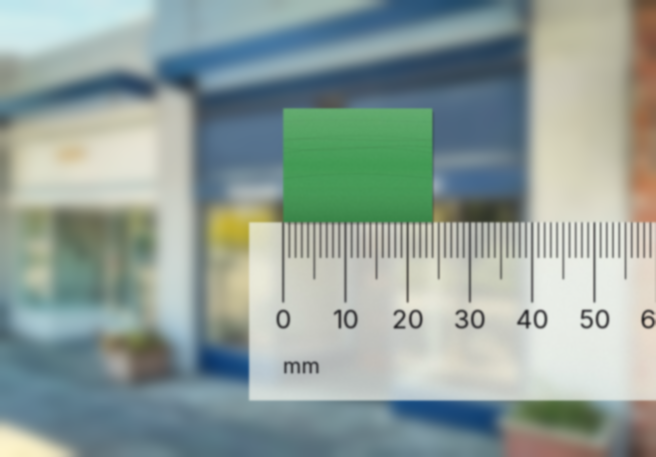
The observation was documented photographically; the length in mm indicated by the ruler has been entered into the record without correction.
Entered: 24 mm
